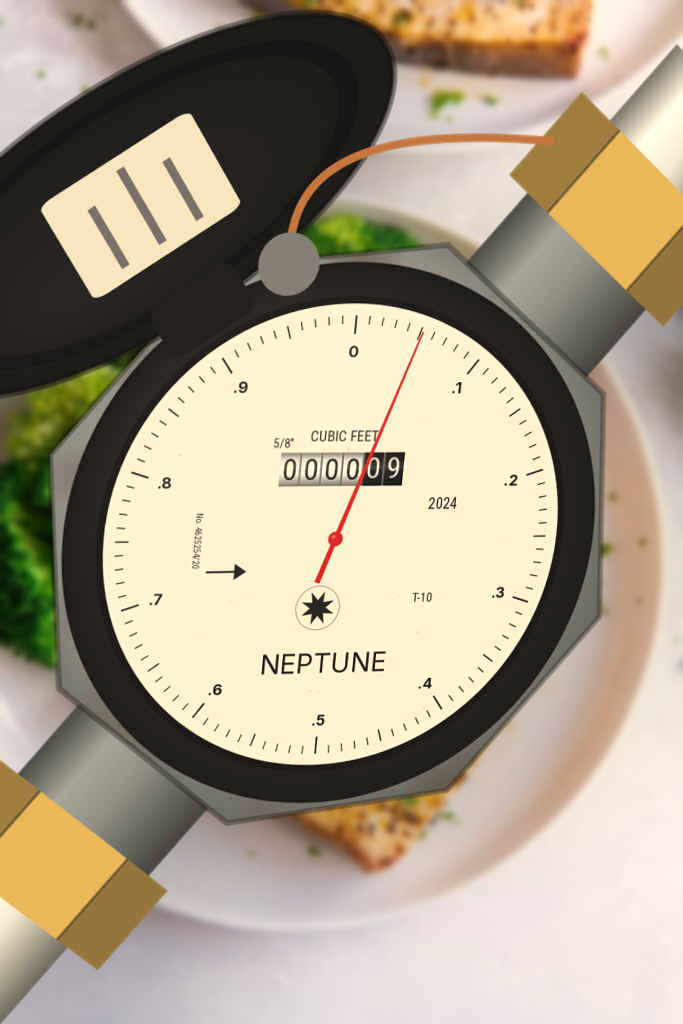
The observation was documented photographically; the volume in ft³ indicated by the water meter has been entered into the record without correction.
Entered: 9.05 ft³
